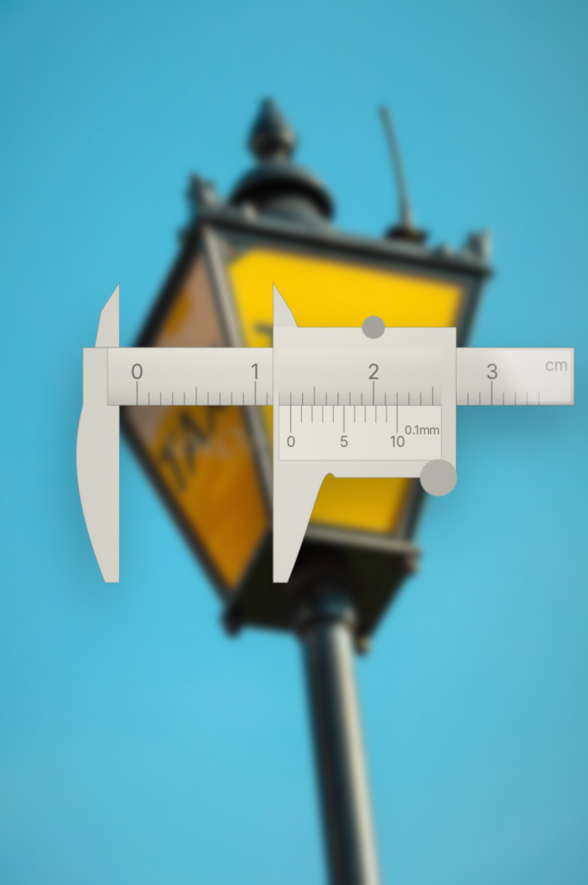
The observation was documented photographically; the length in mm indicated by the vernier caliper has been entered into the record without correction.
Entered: 13.0 mm
